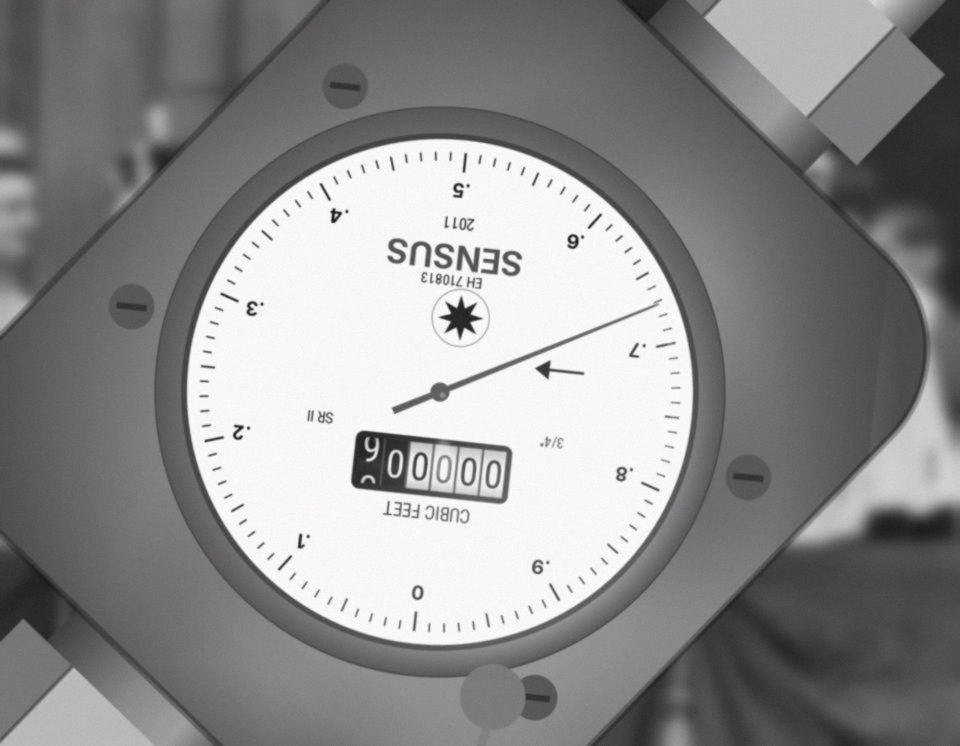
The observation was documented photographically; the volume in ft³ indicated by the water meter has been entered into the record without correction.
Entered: 5.67 ft³
